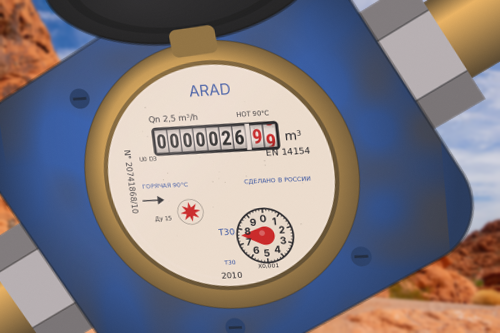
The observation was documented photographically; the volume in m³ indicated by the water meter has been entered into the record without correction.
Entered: 26.987 m³
